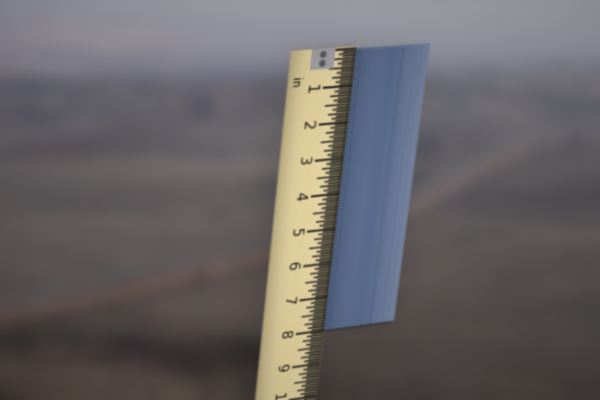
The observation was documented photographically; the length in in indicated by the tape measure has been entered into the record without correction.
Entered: 8 in
